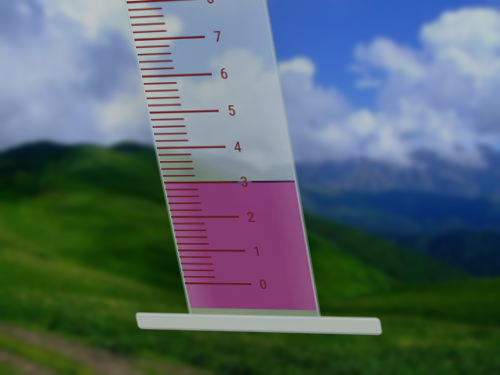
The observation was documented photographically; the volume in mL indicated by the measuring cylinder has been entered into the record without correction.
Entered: 3 mL
